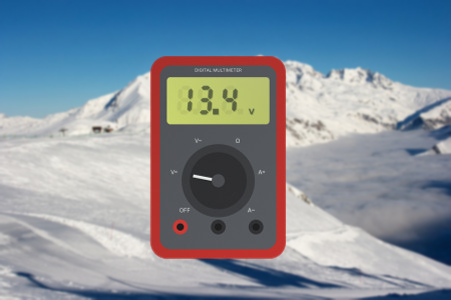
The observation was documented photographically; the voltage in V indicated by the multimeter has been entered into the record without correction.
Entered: 13.4 V
